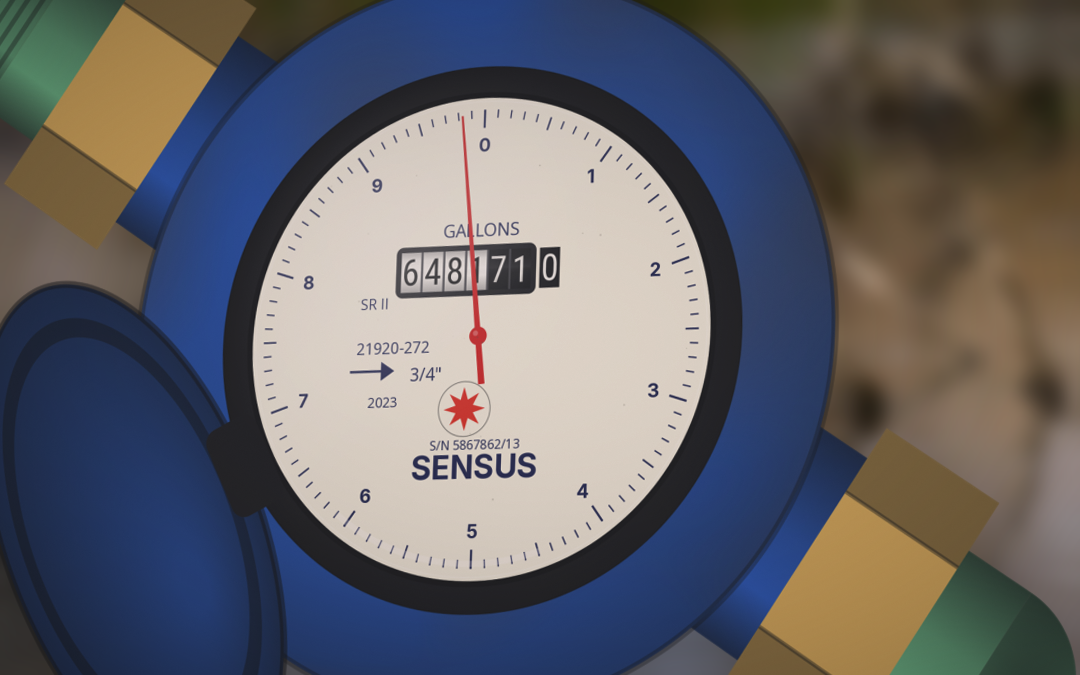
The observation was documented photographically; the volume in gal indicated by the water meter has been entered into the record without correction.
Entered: 6481709.8 gal
